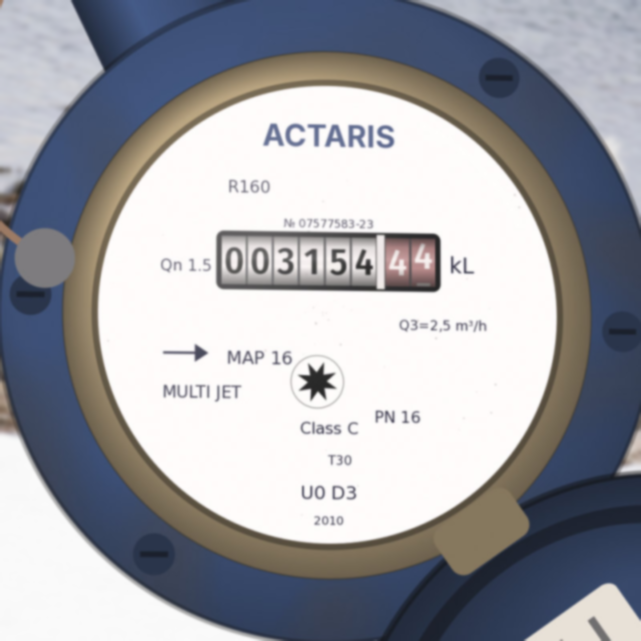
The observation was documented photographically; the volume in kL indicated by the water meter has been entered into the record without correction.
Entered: 3154.44 kL
